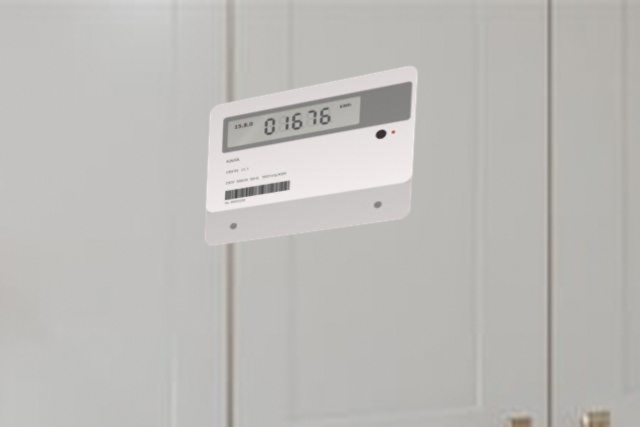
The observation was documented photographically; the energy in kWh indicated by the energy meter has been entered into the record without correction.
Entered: 1676 kWh
